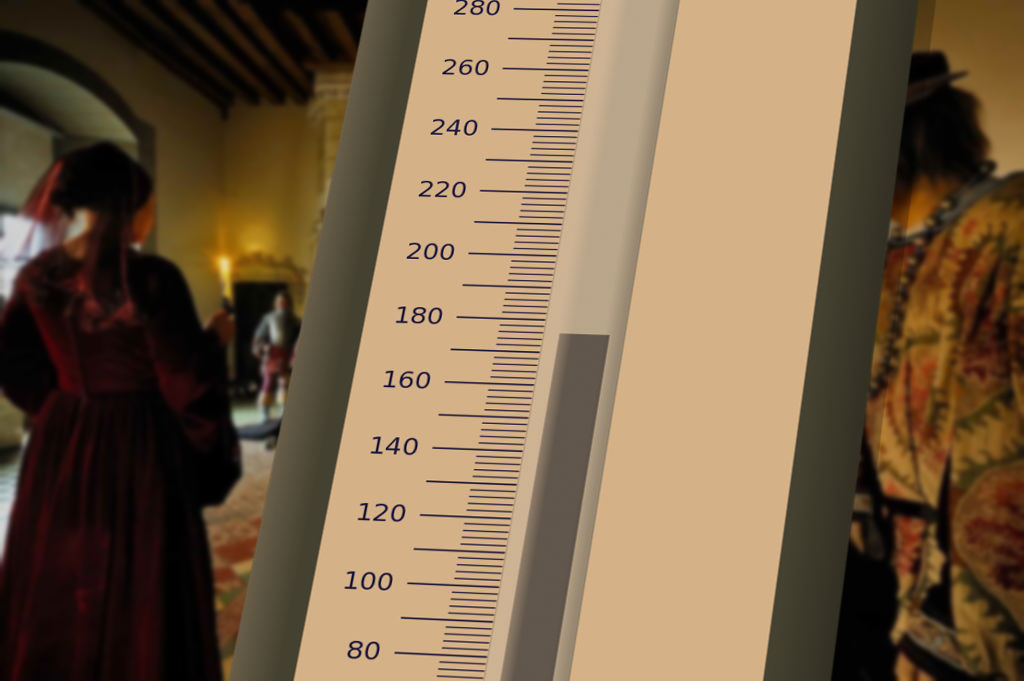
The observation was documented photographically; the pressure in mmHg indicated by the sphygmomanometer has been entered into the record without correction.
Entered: 176 mmHg
